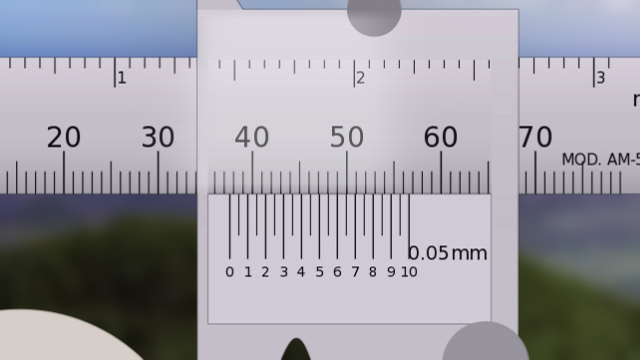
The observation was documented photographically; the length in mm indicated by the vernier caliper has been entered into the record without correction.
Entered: 37.6 mm
